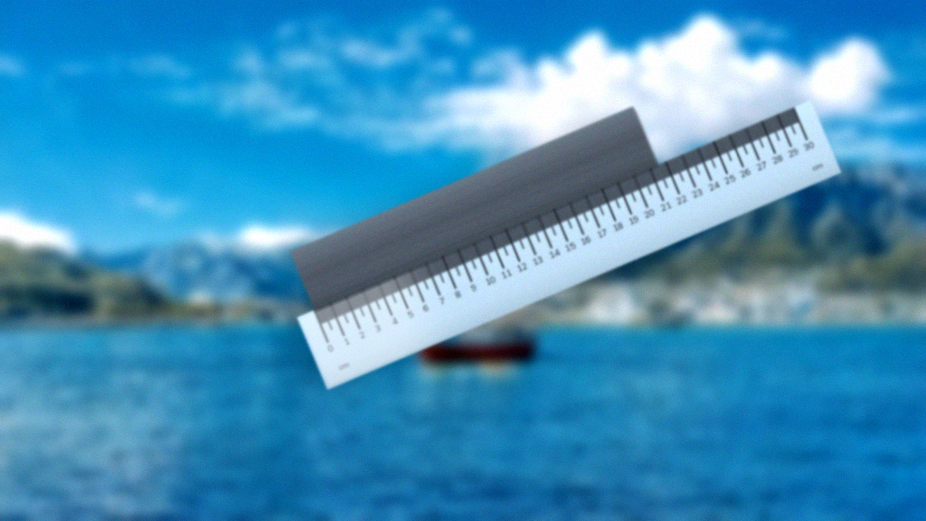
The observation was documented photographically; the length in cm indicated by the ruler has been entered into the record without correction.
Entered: 21.5 cm
